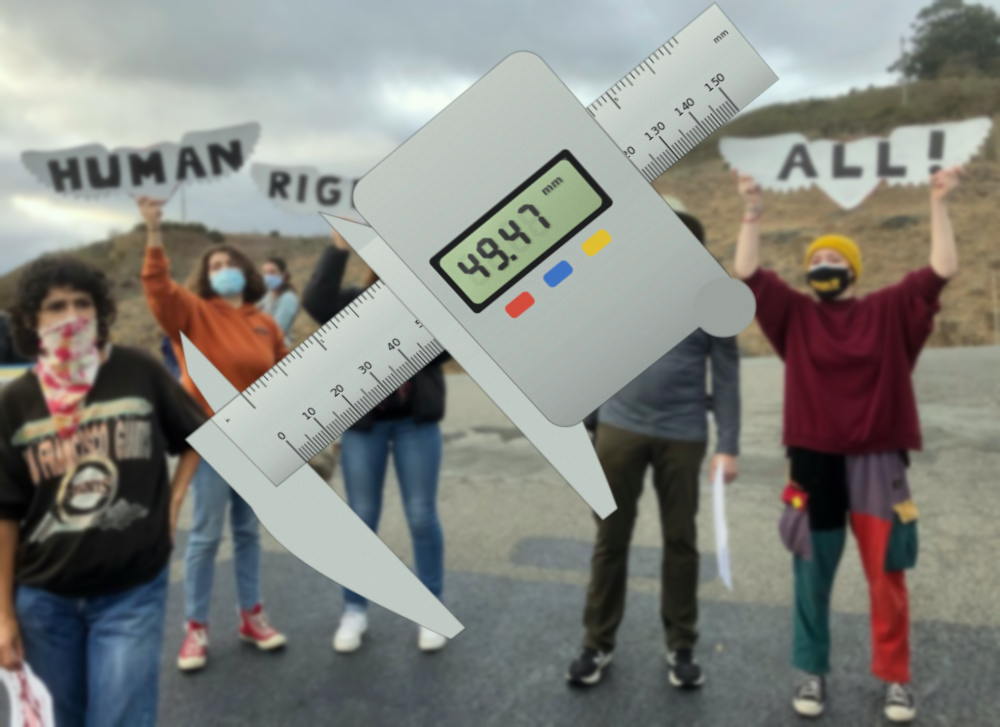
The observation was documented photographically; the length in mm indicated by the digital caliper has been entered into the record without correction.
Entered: 49.47 mm
